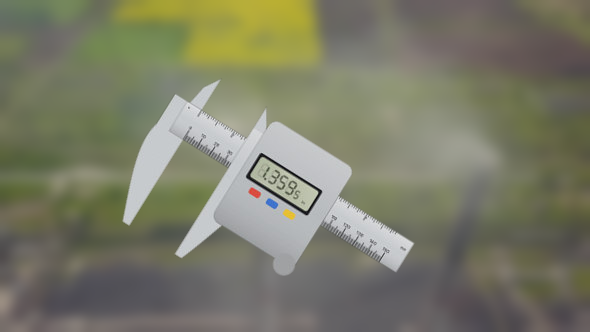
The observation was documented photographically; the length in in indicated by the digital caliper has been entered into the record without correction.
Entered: 1.3595 in
